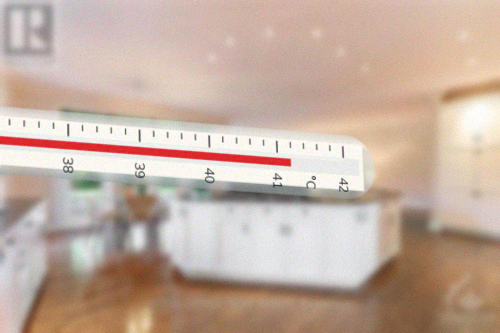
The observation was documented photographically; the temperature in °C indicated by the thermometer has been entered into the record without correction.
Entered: 41.2 °C
